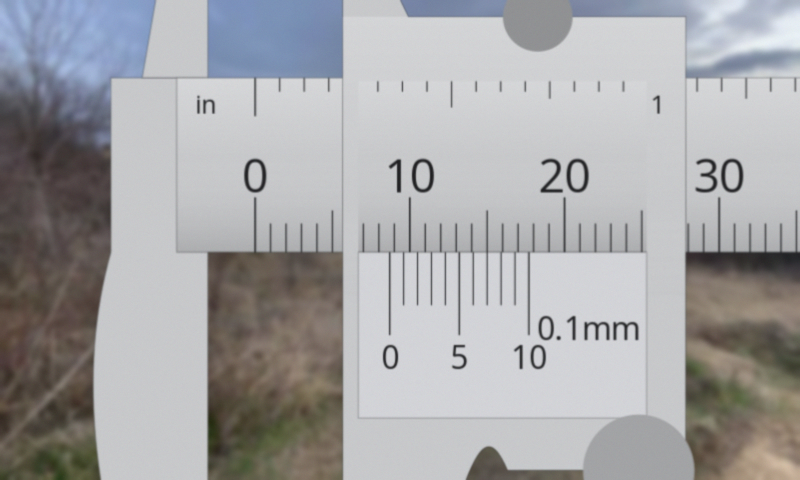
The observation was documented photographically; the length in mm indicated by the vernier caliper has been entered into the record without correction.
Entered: 8.7 mm
